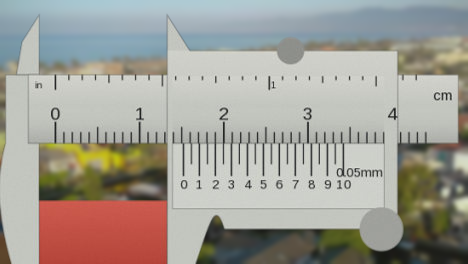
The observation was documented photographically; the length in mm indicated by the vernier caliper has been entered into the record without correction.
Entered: 15.2 mm
